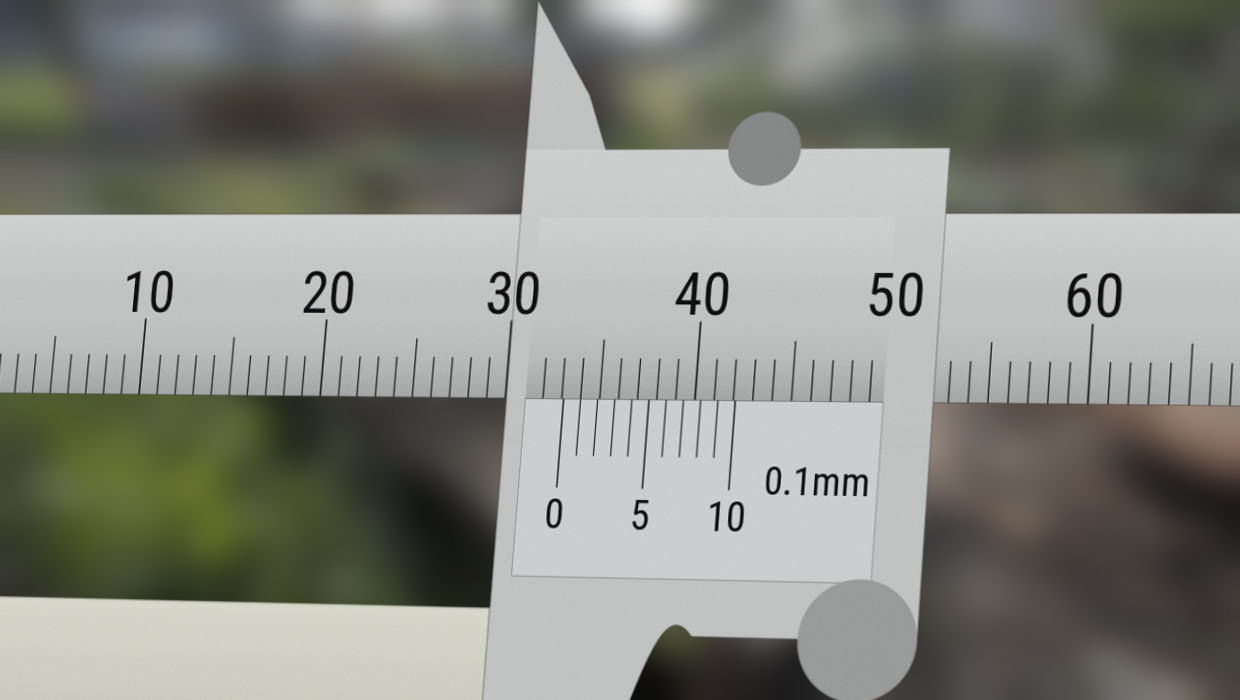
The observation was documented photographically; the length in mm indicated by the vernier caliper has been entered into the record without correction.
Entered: 33.1 mm
